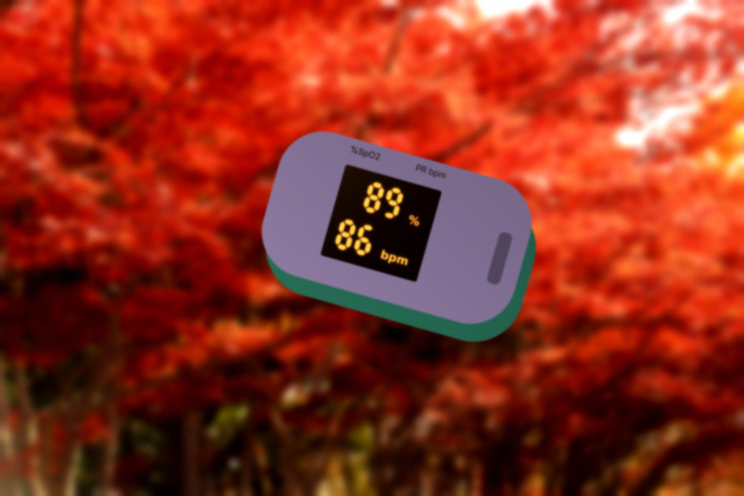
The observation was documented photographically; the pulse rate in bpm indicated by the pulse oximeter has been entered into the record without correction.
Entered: 86 bpm
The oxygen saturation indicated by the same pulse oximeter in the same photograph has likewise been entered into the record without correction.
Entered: 89 %
